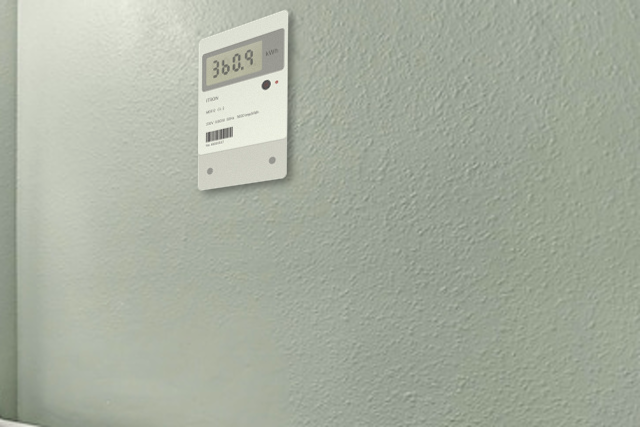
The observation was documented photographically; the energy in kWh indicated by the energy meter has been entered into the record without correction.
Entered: 360.9 kWh
